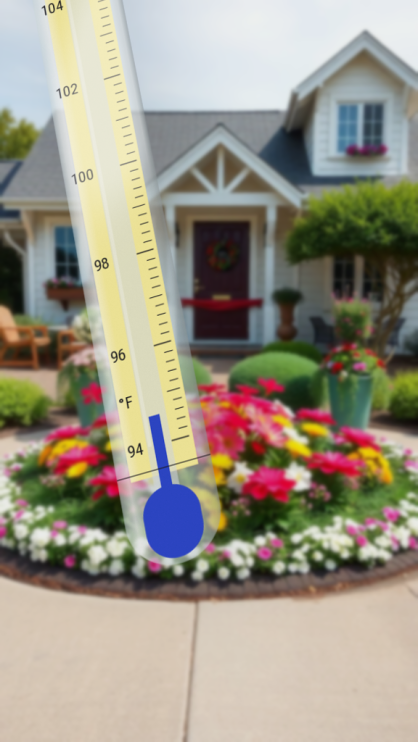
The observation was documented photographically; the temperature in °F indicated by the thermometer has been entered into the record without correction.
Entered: 94.6 °F
